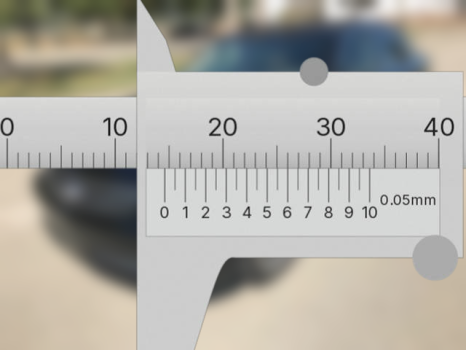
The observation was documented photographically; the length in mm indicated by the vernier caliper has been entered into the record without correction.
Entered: 14.6 mm
